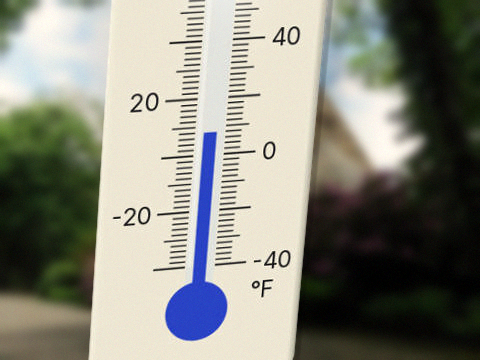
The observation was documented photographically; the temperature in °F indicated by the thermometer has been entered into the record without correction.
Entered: 8 °F
